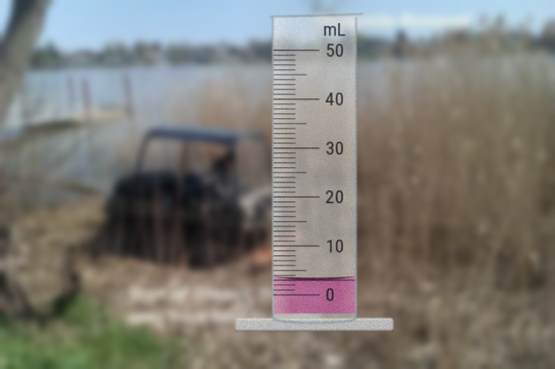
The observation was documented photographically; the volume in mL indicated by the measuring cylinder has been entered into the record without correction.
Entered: 3 mL
